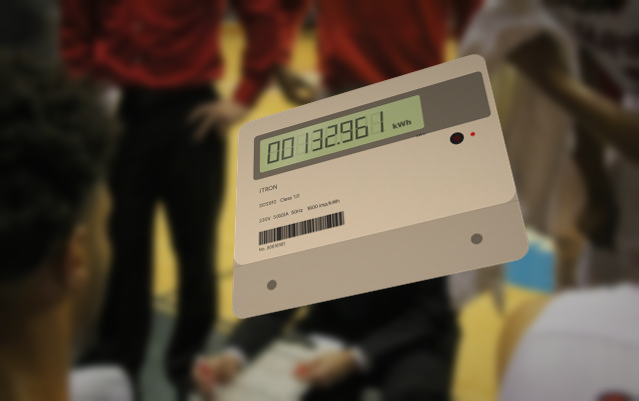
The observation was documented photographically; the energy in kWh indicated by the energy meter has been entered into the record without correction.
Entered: 132.961 kWh
